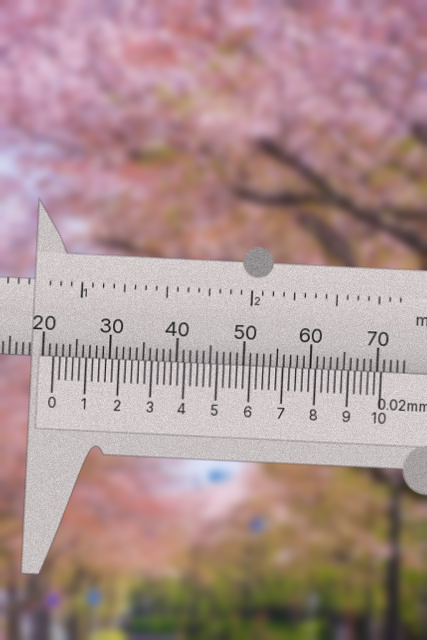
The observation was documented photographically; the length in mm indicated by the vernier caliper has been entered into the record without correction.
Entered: 21.6 mm
